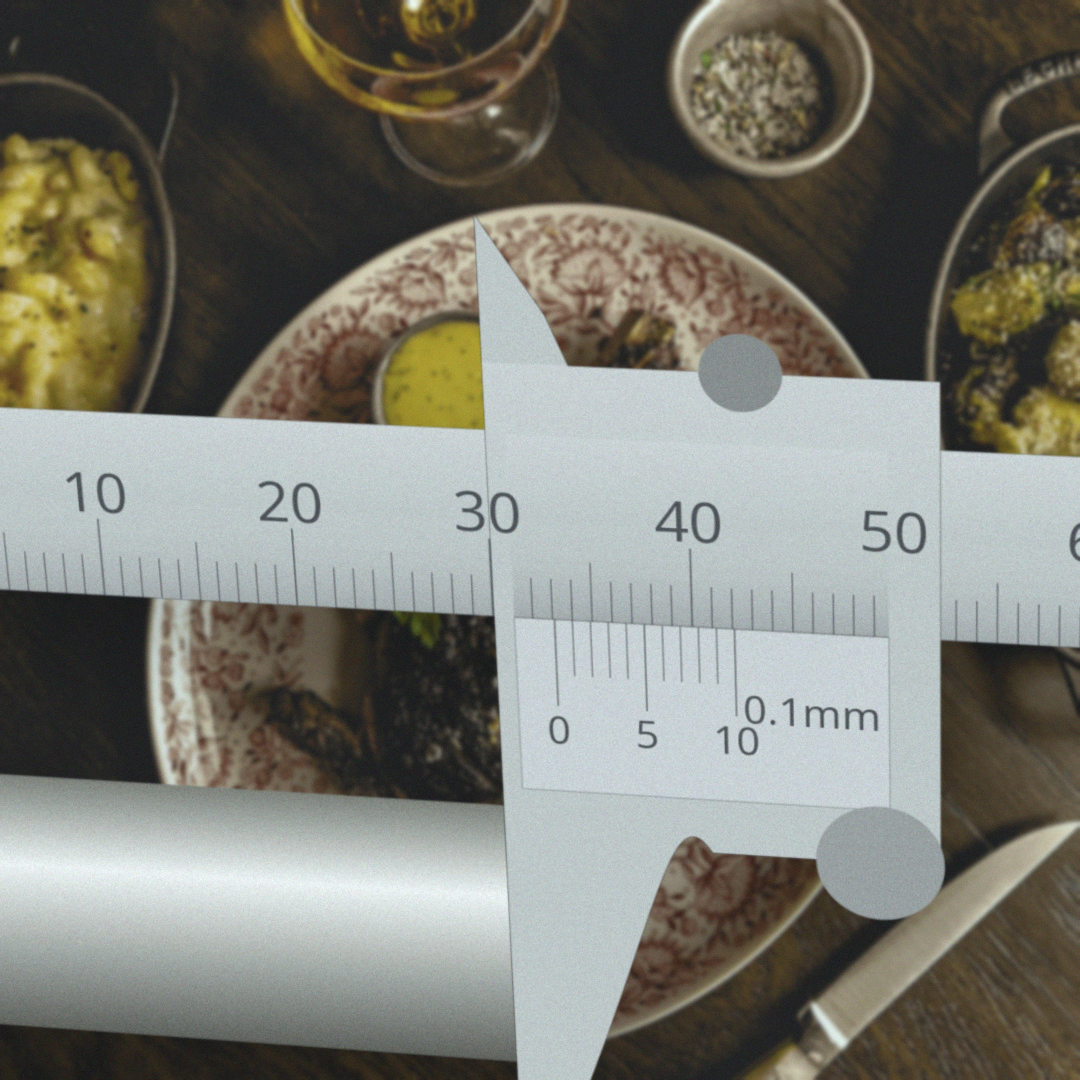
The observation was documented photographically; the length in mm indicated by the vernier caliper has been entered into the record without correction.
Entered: 33.1 mm
